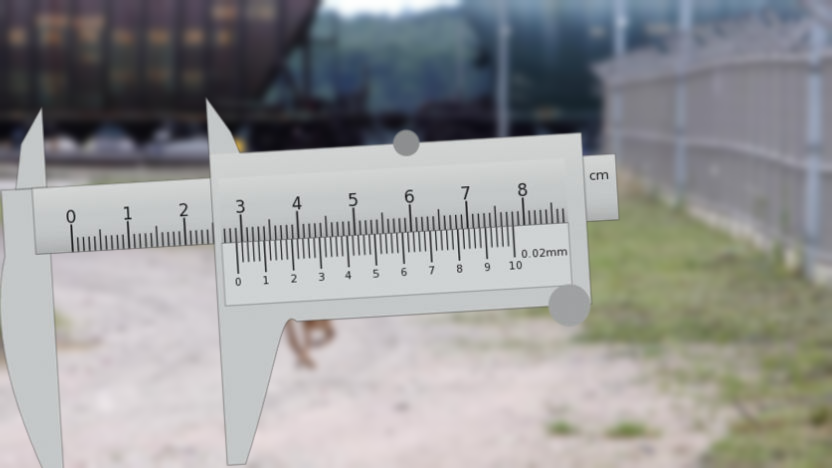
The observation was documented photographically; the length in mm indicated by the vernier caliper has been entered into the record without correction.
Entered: 29.0 mm
